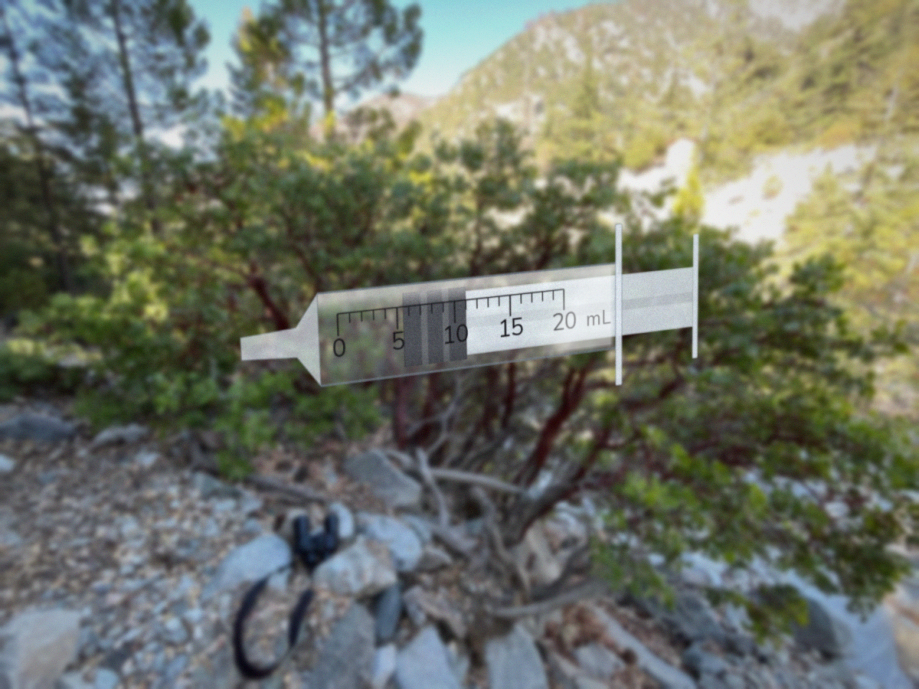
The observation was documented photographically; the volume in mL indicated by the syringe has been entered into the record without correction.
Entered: 5.5 mL
